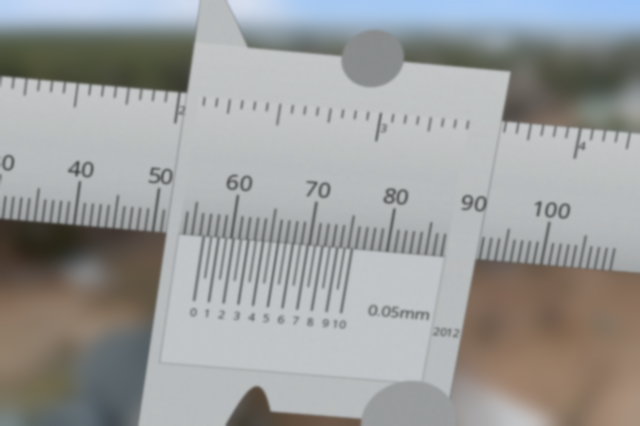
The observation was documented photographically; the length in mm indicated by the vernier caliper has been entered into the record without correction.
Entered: 56.5 mm
